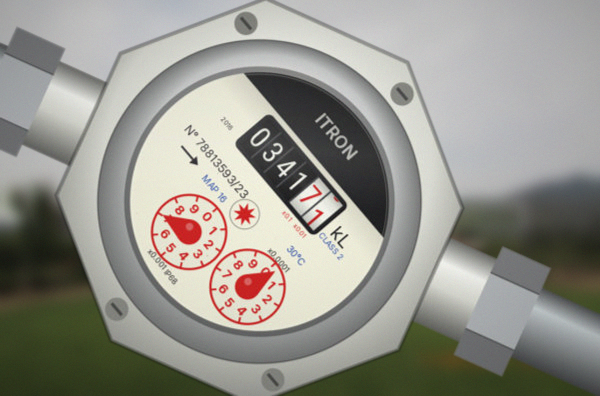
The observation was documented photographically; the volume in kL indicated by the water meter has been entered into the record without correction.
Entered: 341.7070 kL
